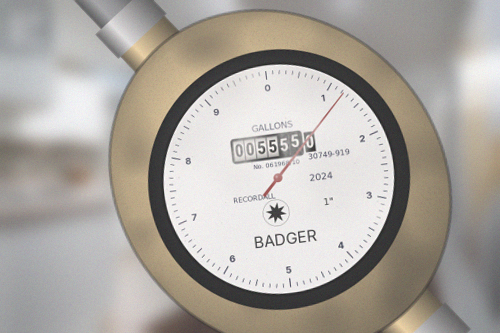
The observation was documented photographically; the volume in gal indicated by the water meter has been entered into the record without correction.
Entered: 55551.2 gal
